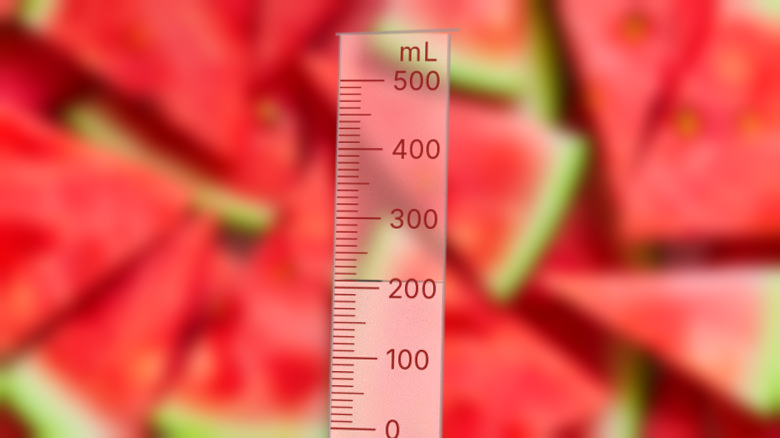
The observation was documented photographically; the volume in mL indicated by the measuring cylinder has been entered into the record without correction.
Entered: 210 mL
